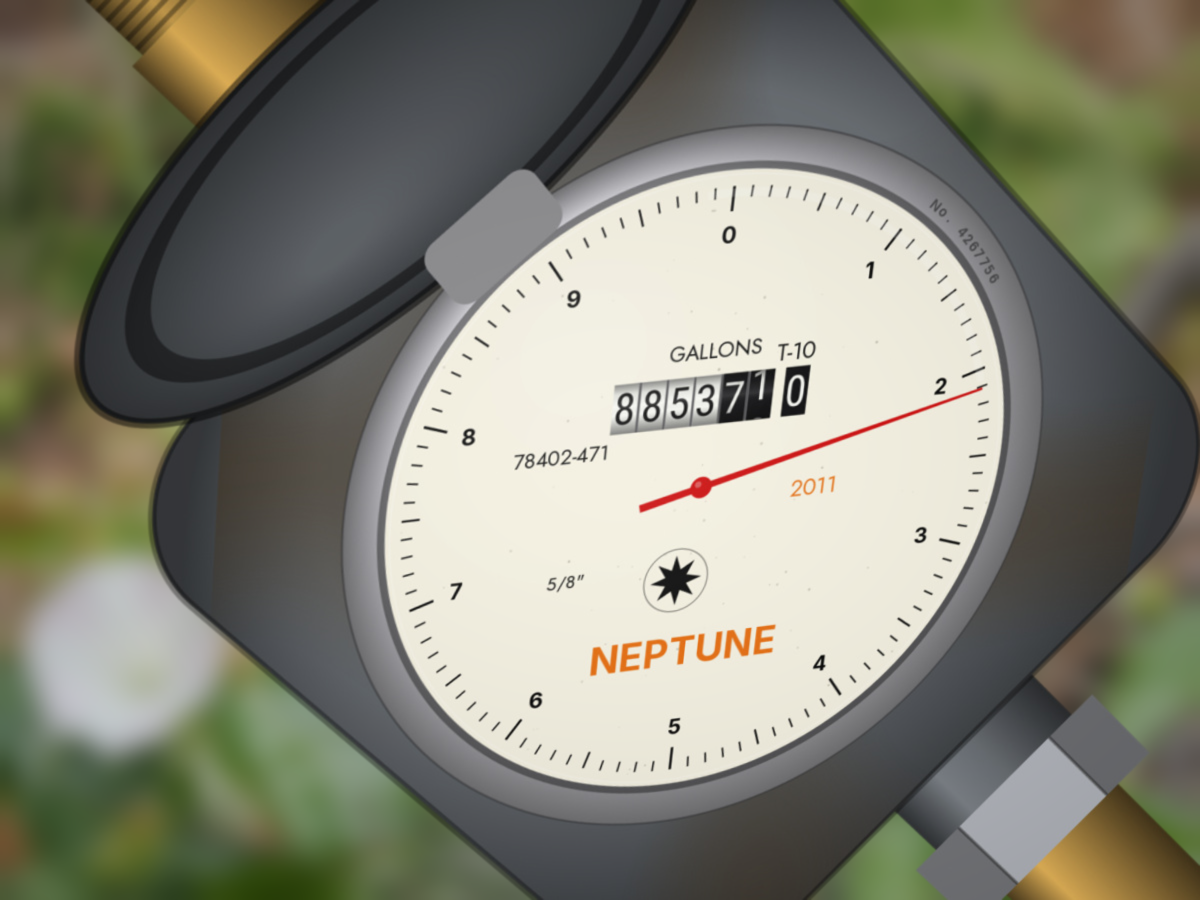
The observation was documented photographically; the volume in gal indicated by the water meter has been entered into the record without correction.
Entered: 8853712.1 gal
